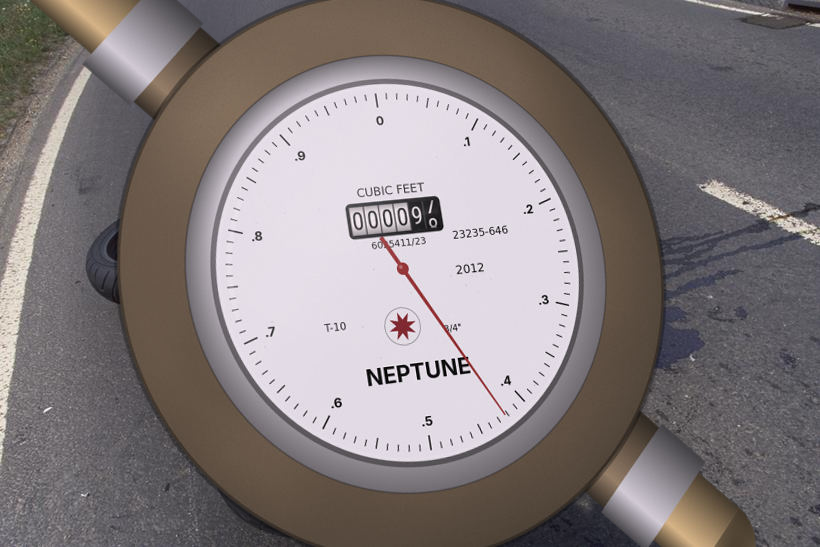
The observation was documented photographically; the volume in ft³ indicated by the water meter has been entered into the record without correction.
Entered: 97.42 ft³
